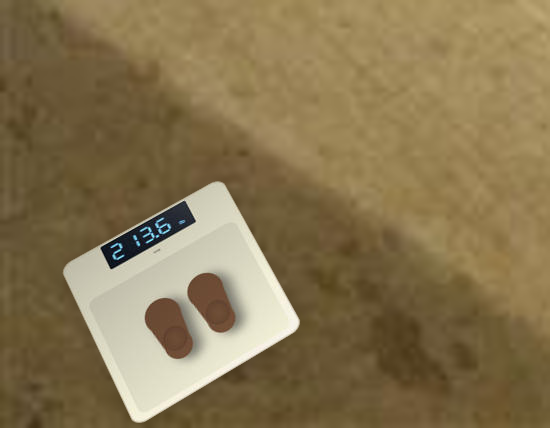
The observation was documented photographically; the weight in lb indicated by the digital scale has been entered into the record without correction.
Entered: 213.6 lb
